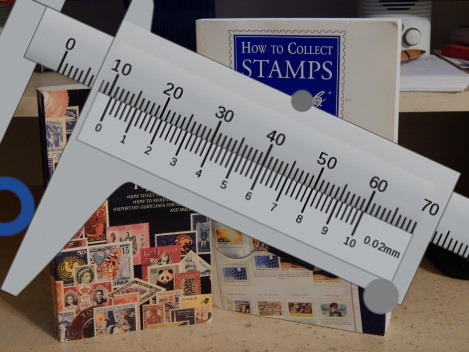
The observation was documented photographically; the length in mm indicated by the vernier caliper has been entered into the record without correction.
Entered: 10.6 mm
